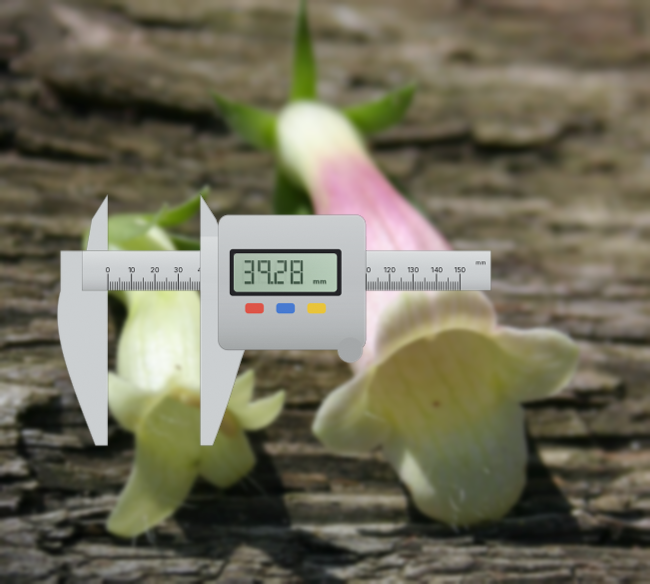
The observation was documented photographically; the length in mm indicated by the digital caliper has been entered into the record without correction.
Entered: 39.28 mm
